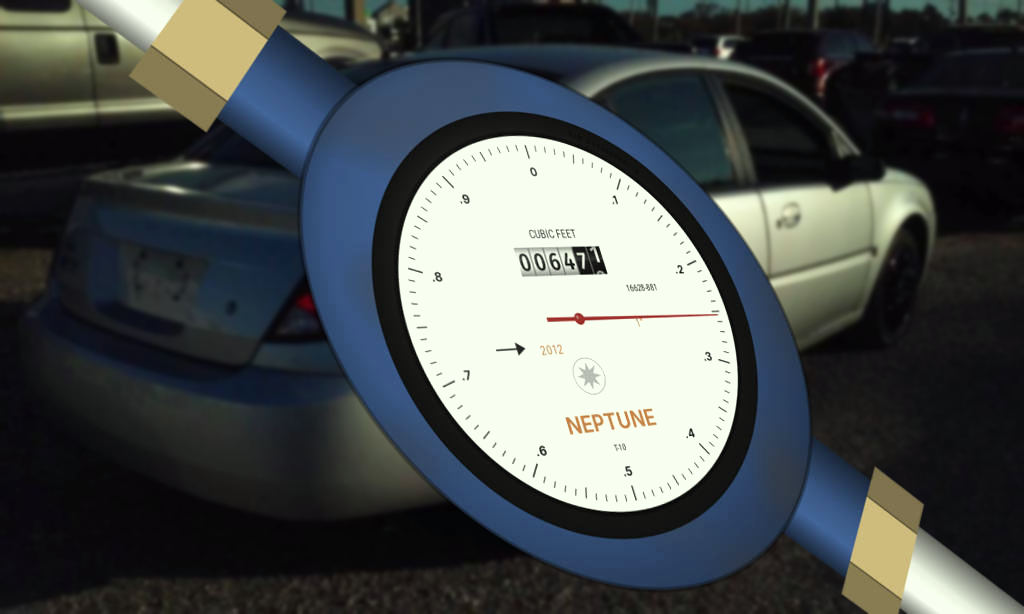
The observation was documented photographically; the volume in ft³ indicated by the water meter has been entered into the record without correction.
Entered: 6471.25 ft³
